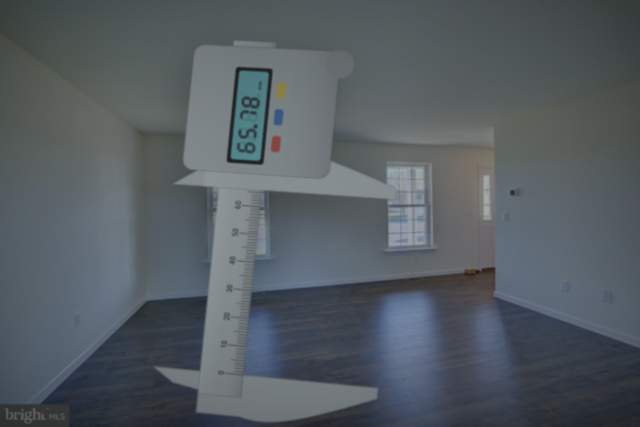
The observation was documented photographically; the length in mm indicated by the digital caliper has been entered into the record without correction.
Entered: 65.78 mm
